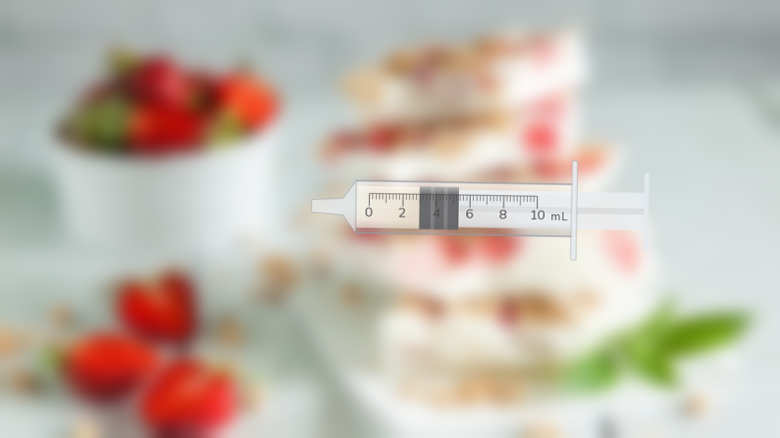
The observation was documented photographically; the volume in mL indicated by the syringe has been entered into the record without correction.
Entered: 3 mL
